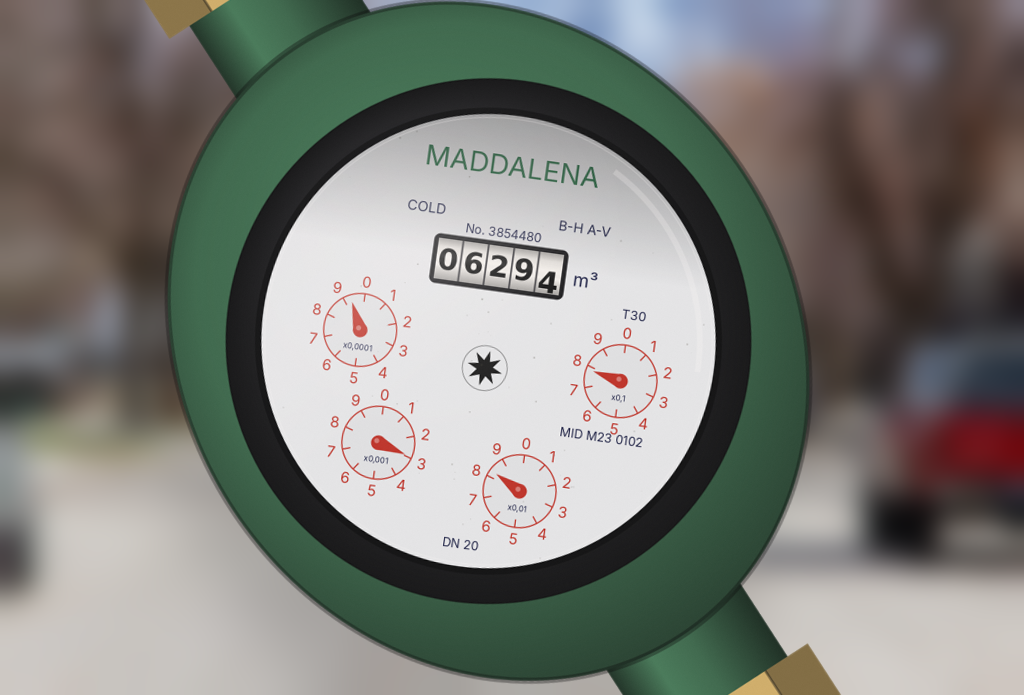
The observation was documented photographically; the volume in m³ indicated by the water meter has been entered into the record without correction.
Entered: 6293.7829 m³
